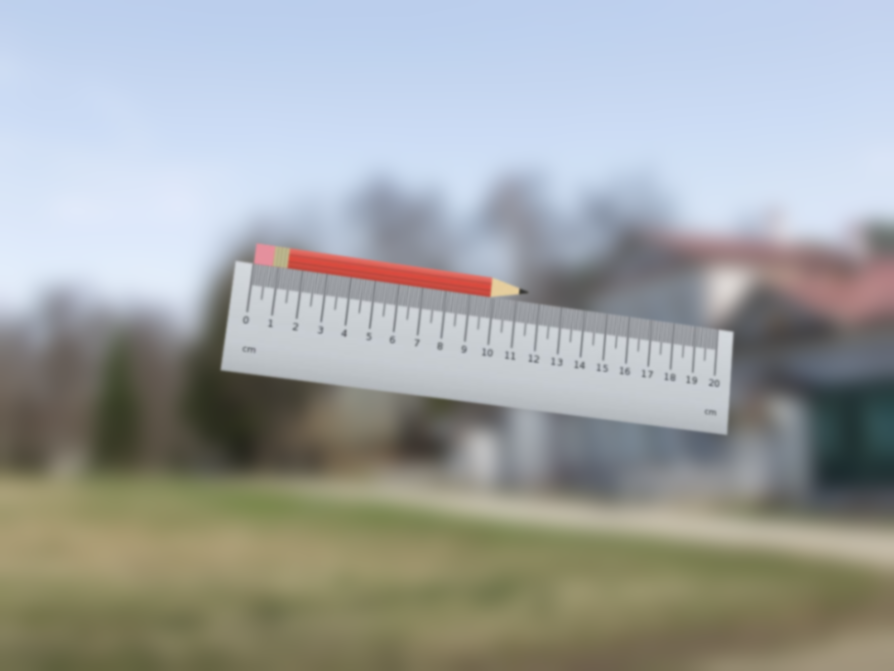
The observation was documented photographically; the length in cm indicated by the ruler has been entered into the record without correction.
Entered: 11.5 cm
